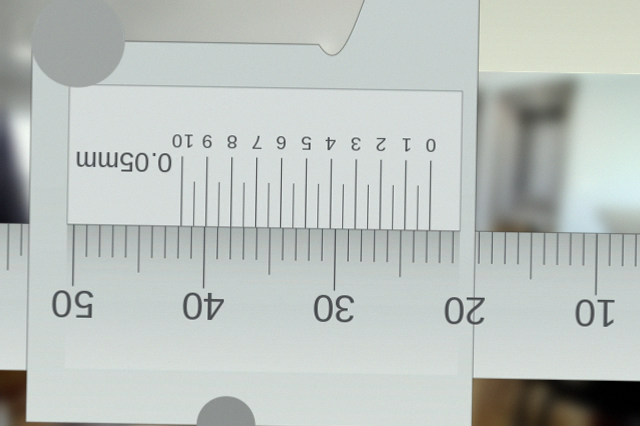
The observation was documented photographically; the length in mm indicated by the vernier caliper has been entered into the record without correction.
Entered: 22.8 mm
